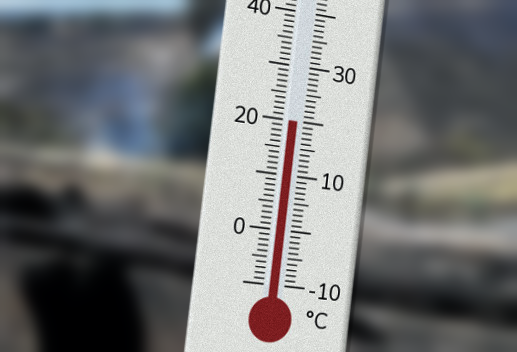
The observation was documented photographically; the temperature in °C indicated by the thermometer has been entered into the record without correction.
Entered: 20 °C
